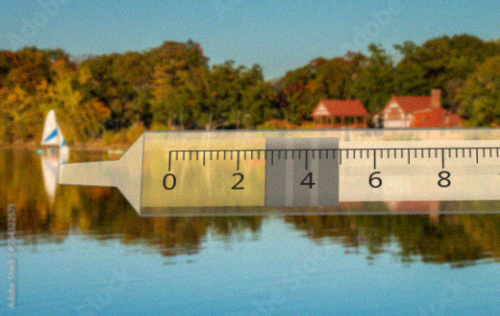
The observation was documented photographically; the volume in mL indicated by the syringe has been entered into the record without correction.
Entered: 2.8 mL
